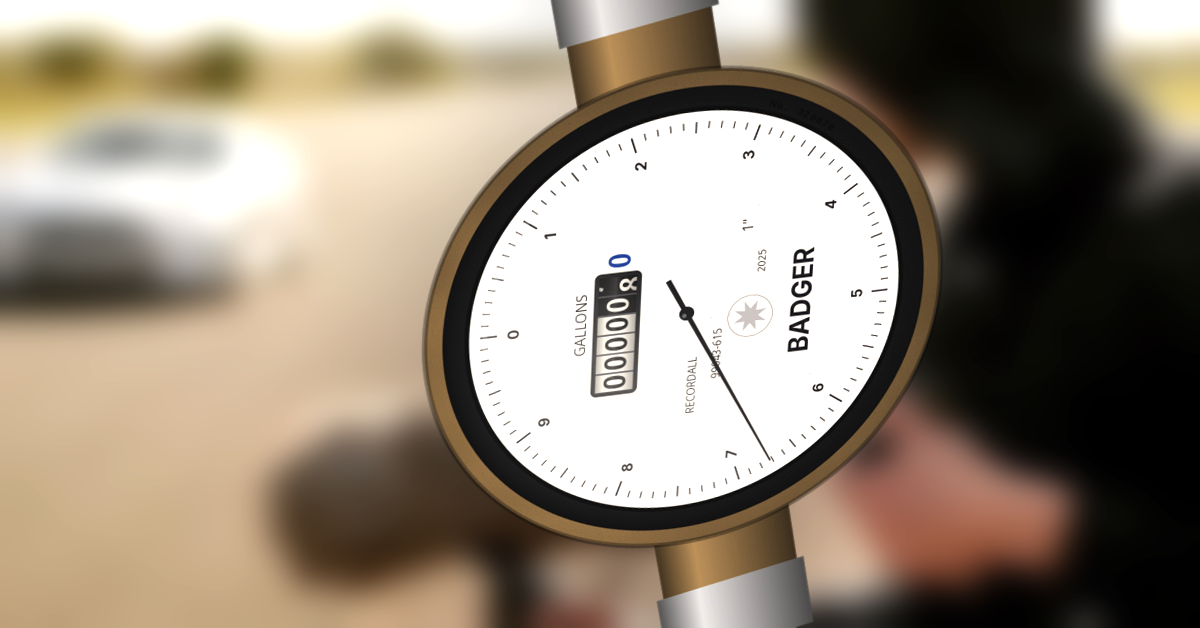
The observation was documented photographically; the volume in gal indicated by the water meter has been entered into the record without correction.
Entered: 76.7 gal
